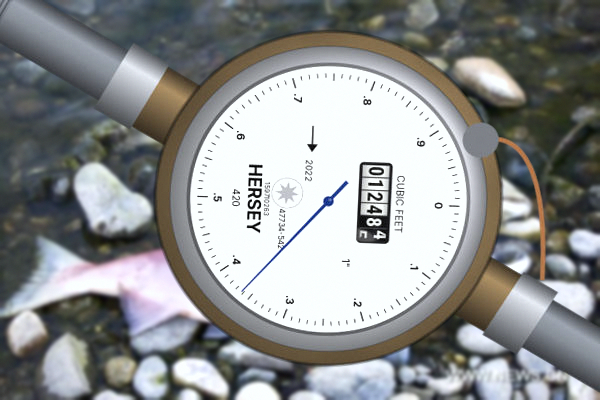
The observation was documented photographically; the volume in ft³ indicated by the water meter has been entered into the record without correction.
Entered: 12484.36 ft³
